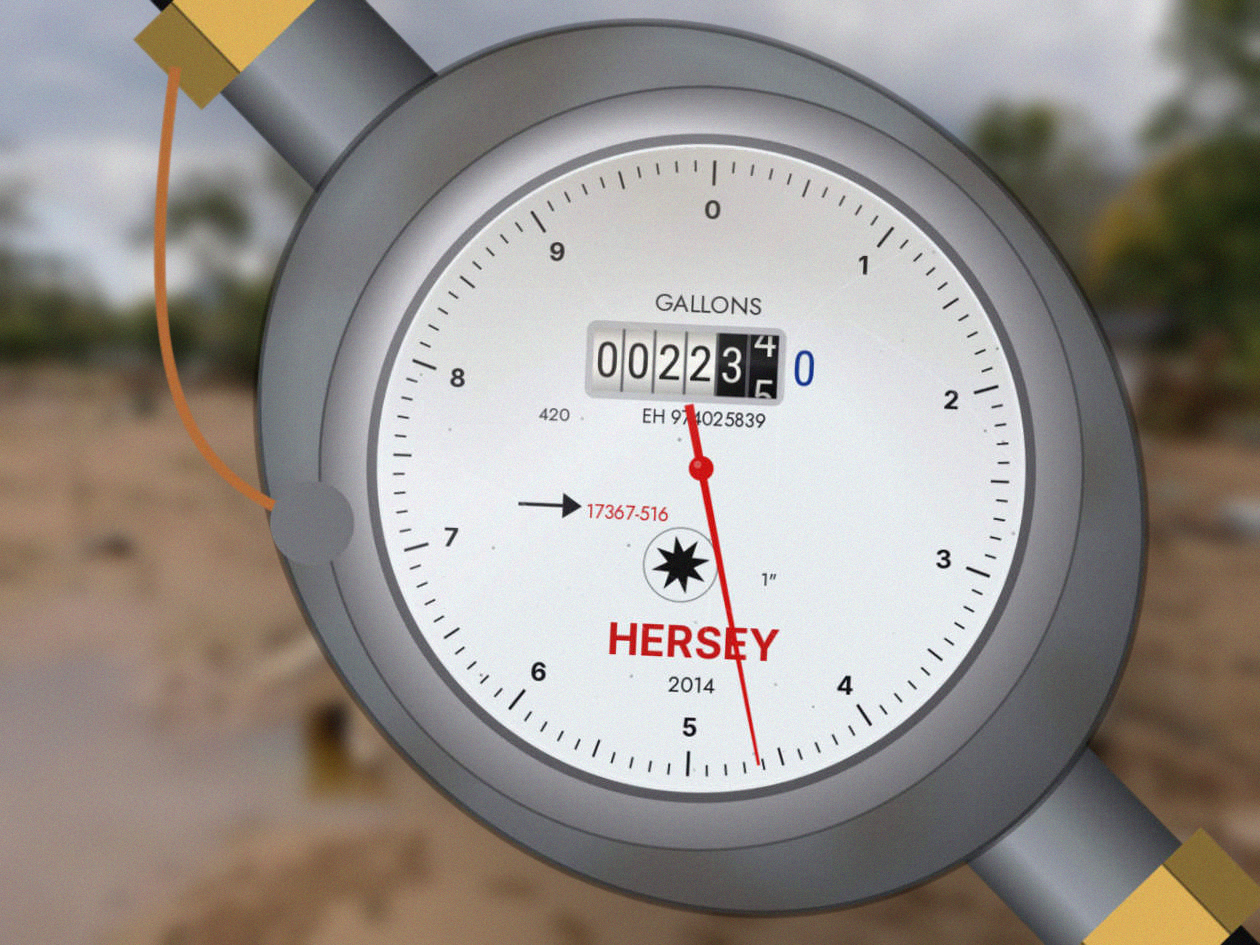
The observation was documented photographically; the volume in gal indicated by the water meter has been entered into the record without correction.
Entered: 22344.6 gal
